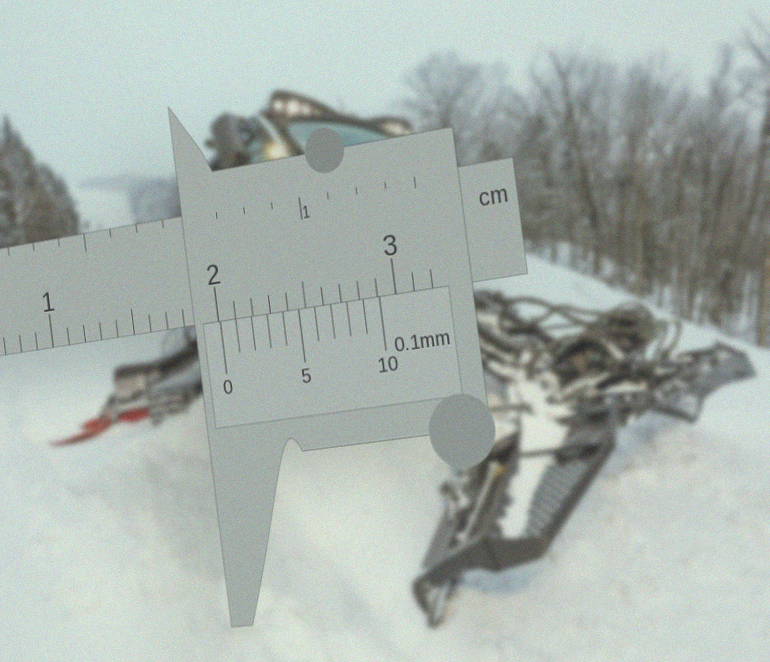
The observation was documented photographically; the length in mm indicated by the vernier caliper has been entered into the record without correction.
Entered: 20.1 mm
